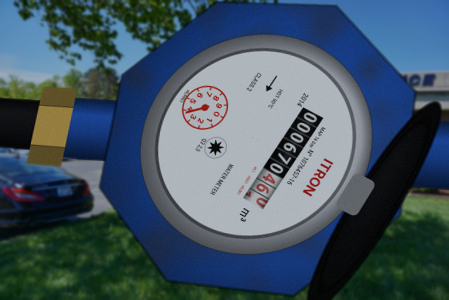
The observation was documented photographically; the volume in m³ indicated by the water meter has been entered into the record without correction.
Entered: 670.4603 m³
